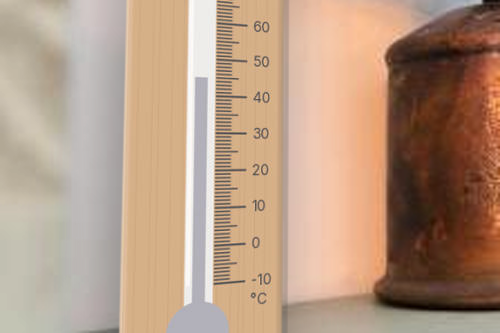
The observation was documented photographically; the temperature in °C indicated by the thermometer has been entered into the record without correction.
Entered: 45 °C
